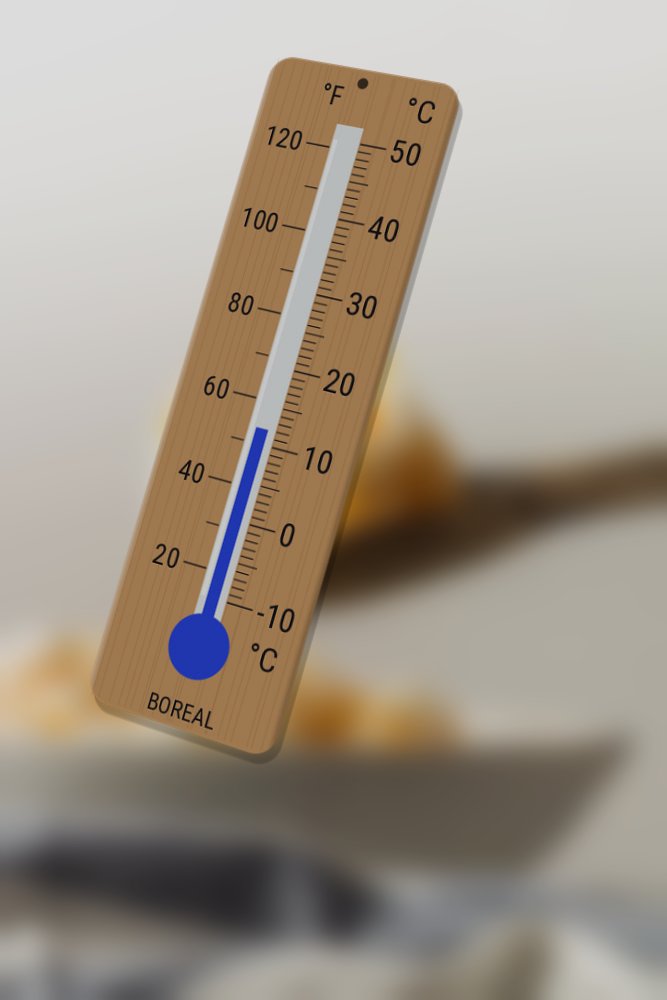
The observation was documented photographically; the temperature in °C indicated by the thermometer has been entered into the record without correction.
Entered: 12 °C
